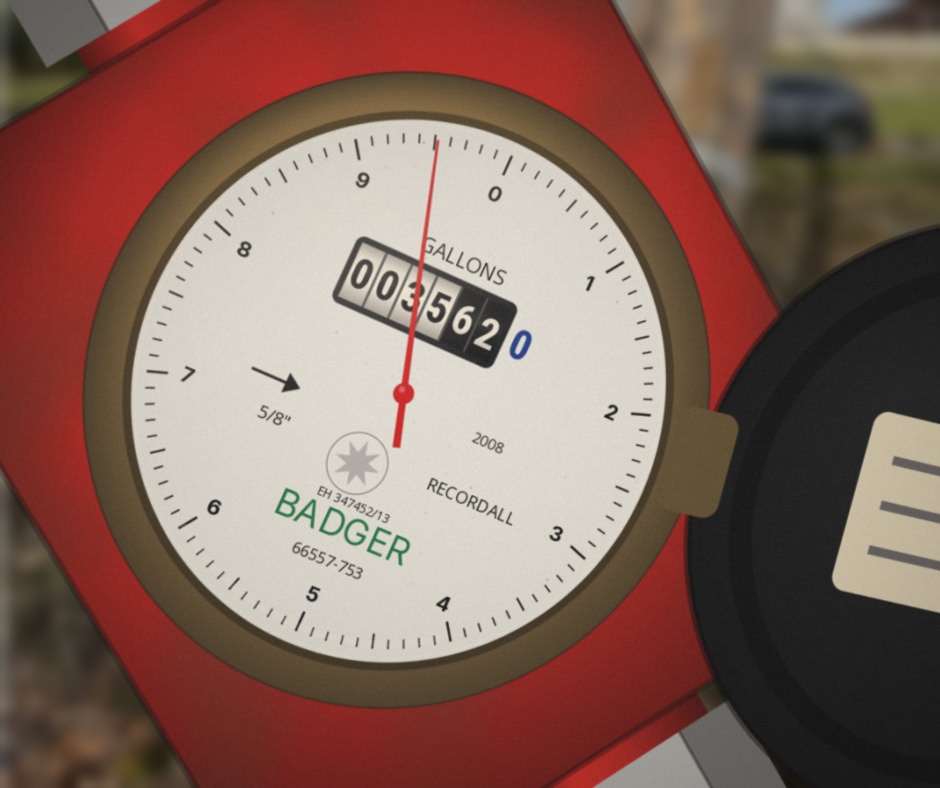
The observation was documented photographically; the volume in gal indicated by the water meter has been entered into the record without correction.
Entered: 35619.5 gal
